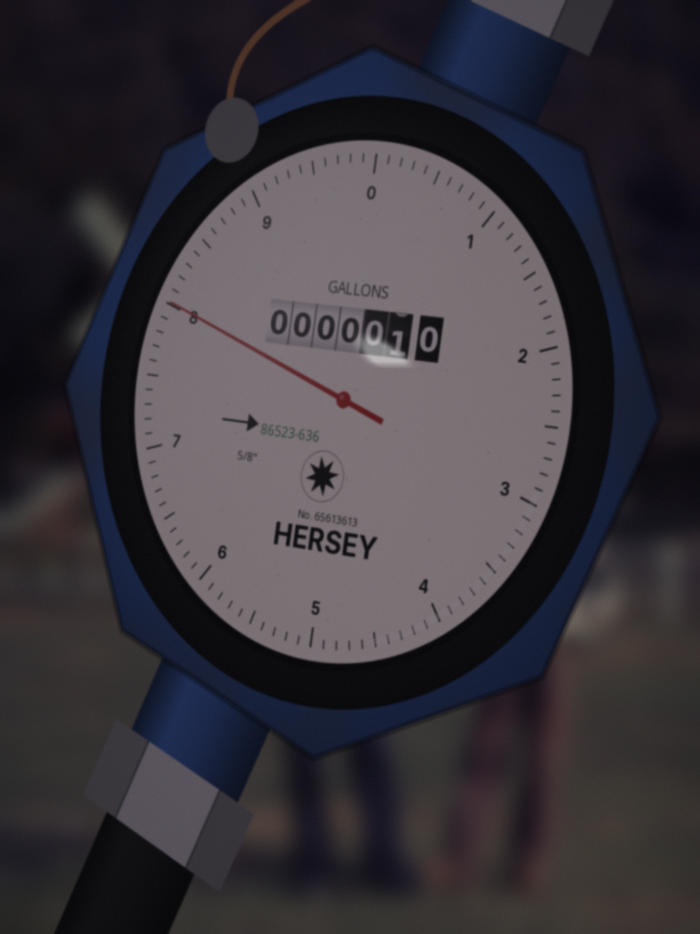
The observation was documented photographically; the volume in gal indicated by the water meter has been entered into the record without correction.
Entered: 8.0 gal
